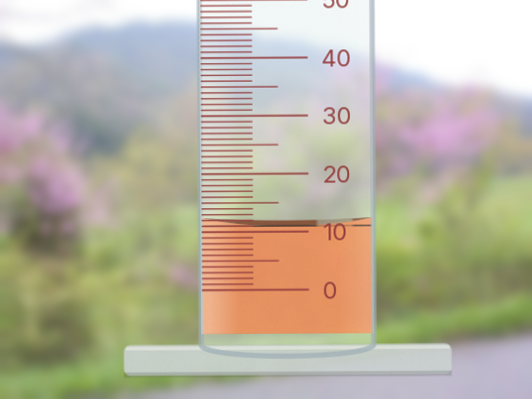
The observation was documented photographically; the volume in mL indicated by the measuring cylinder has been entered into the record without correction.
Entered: 11 mL
